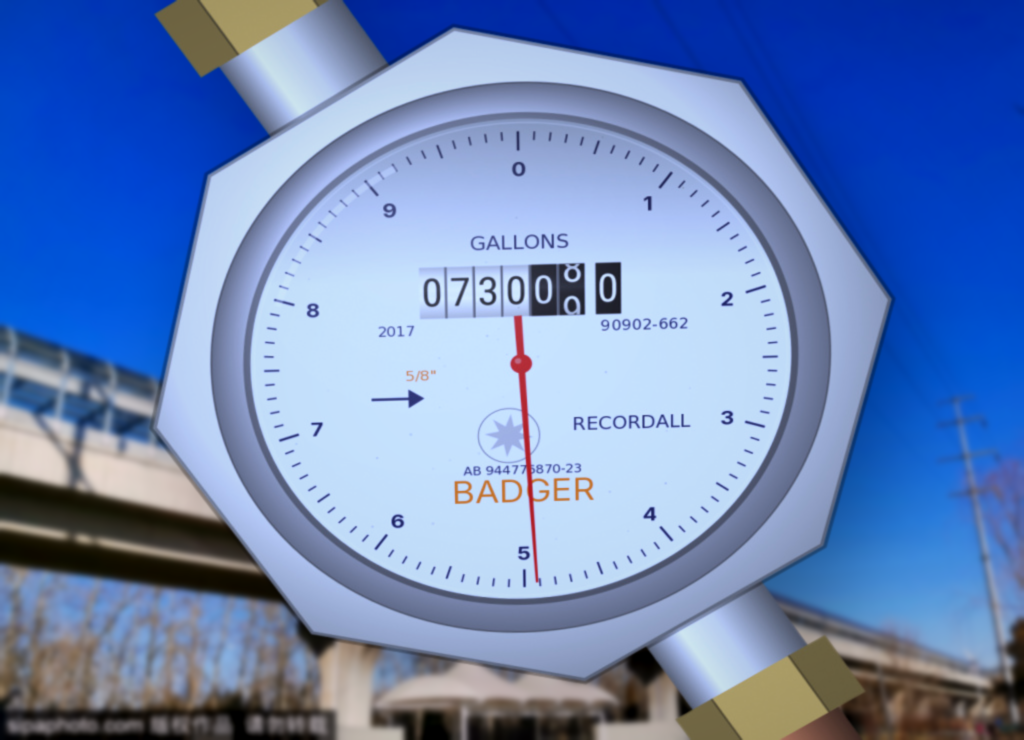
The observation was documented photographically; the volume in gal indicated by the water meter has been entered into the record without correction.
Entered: 730084.9 gal
